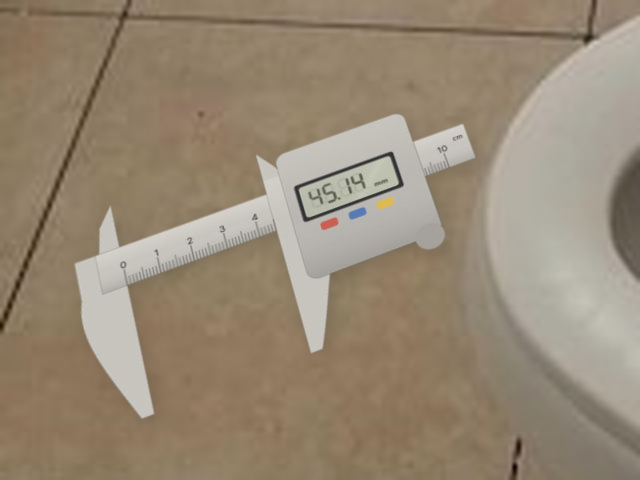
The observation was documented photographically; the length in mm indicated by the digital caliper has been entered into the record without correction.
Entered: 45.14 mm
